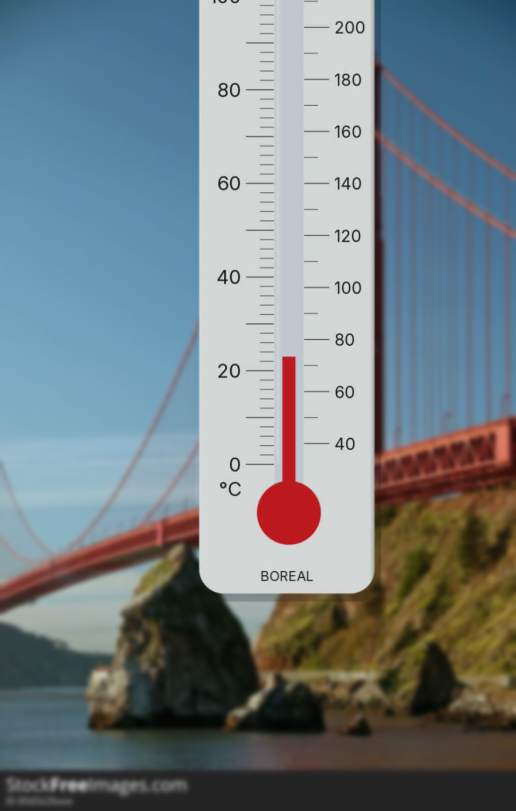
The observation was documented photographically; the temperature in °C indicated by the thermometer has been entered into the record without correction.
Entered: 23 °C
